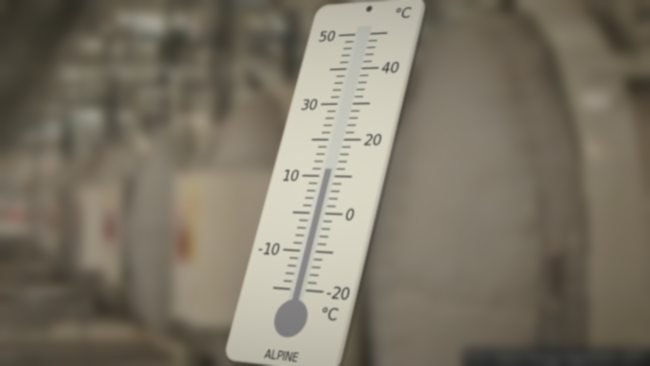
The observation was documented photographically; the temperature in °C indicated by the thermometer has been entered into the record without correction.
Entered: 12 °C
